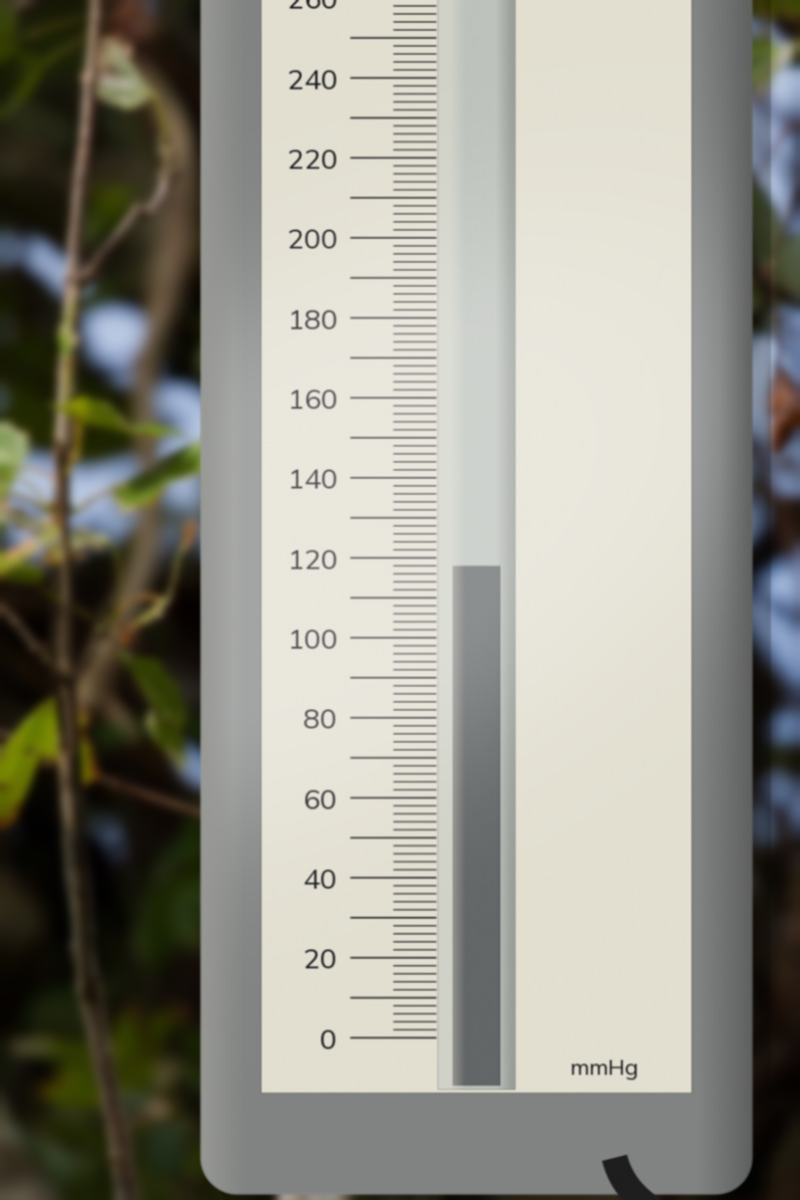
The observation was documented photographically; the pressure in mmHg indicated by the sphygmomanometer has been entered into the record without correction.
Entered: 118 mmHg
